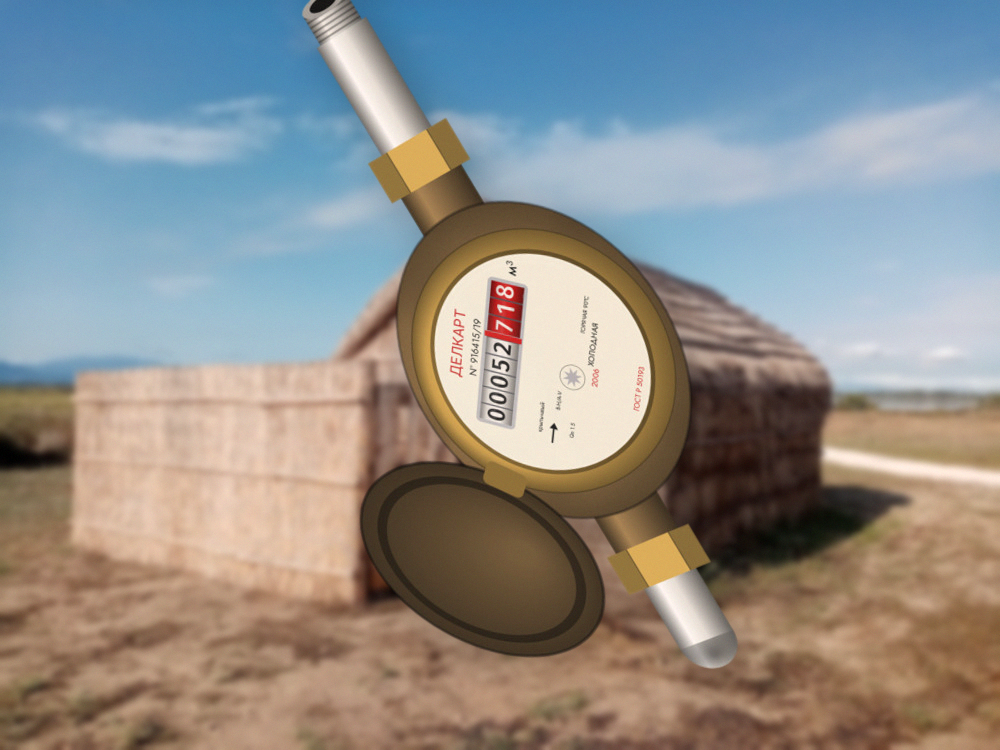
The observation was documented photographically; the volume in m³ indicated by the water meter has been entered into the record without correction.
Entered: 52.718 m³
